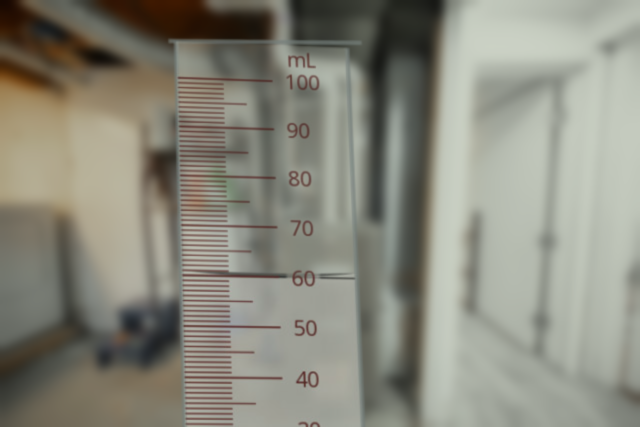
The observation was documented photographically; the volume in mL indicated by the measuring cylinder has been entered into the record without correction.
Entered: 60 mL
